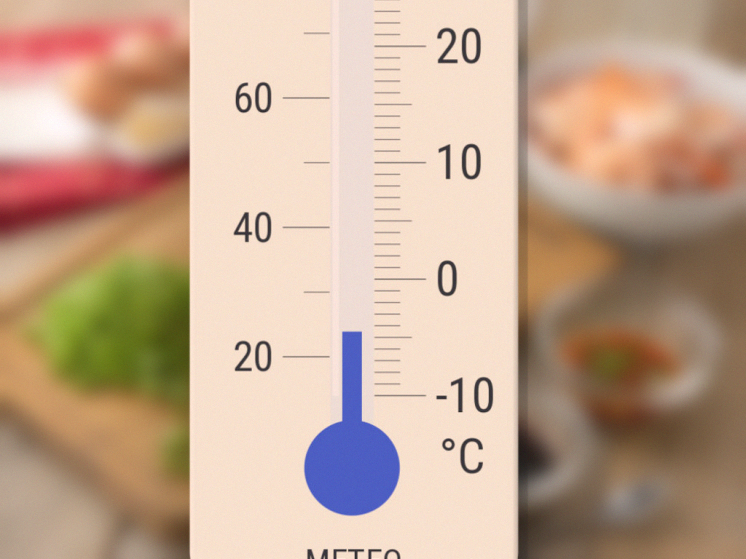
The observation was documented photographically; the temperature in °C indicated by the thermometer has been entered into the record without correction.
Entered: -4.5 °C
